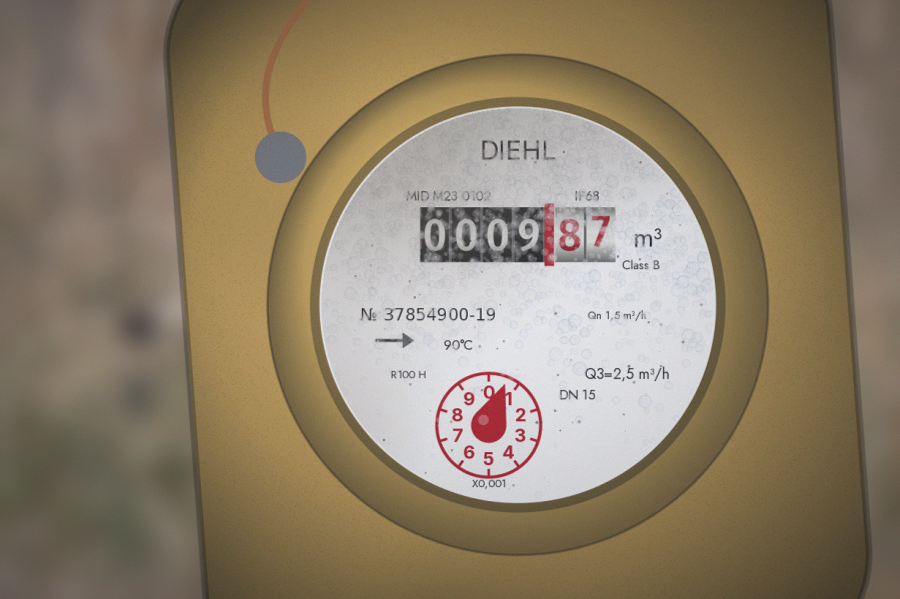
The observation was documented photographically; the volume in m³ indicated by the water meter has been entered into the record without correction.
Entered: 9.870 m³
